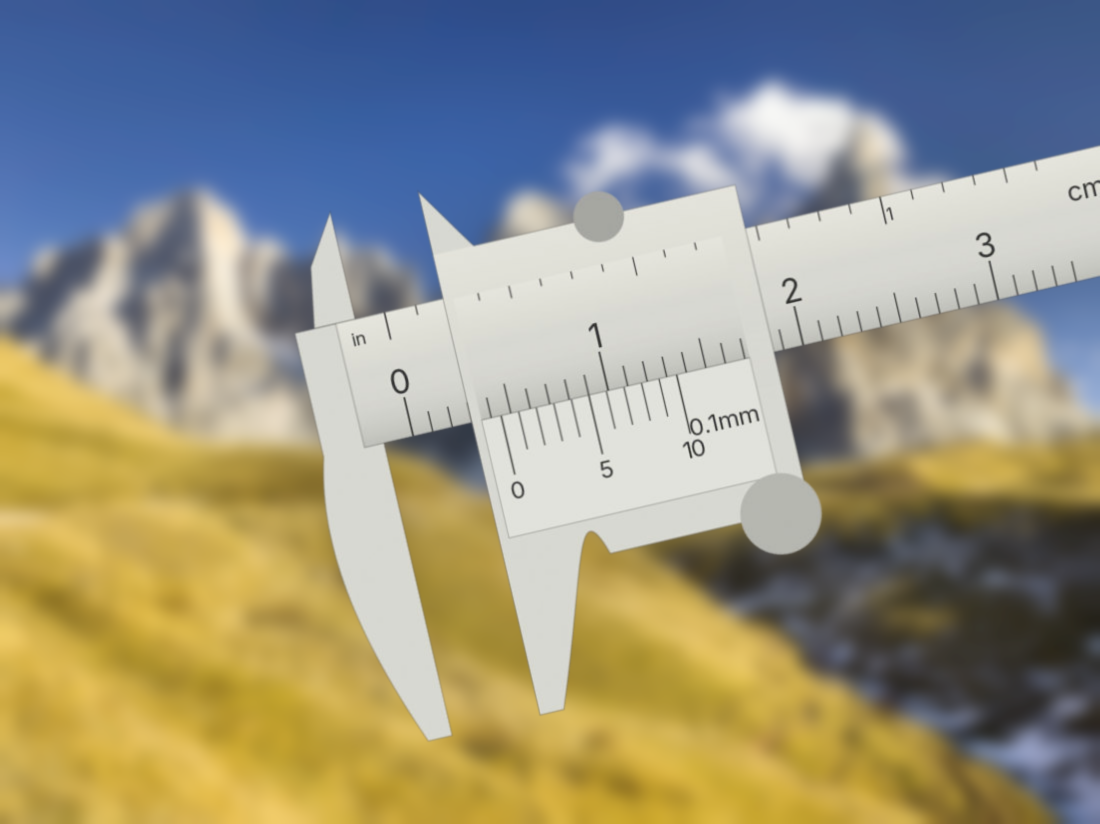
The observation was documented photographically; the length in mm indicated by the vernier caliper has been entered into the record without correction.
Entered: 4.5 mm
